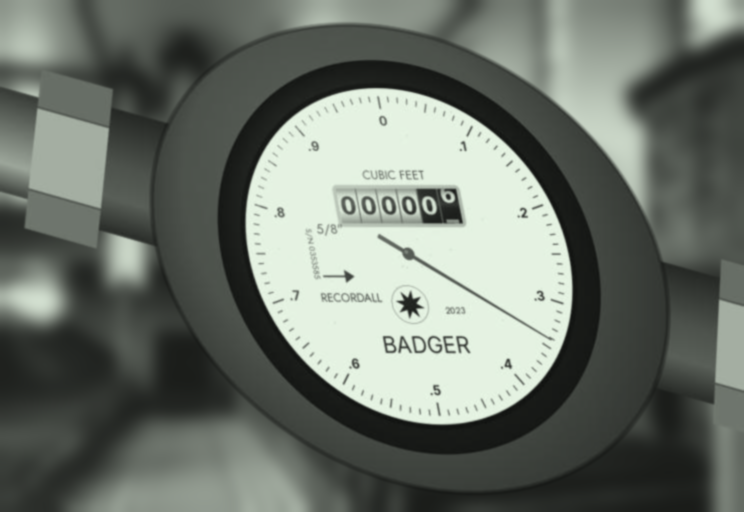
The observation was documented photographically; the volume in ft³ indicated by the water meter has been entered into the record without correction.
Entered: 6.34 ft³
